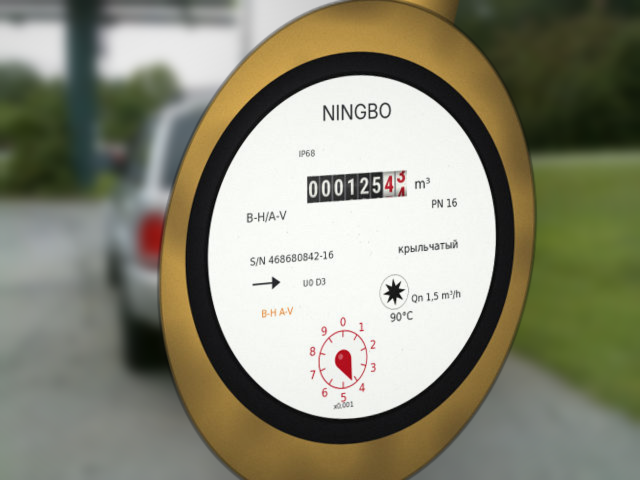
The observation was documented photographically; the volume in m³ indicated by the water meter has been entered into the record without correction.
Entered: 125.434 m³
